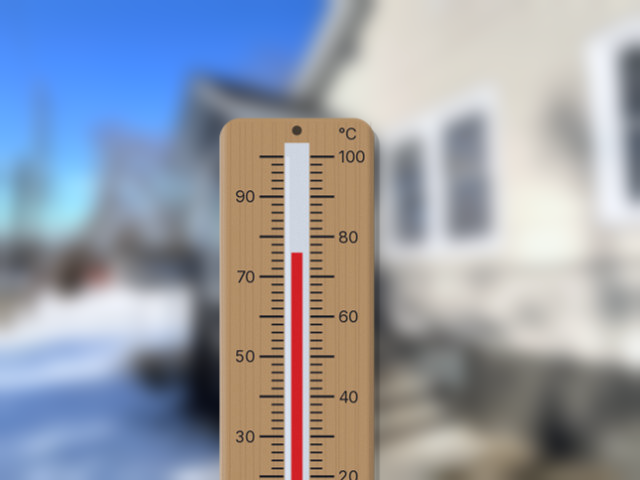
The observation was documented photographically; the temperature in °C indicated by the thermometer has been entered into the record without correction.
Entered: 76 °C
